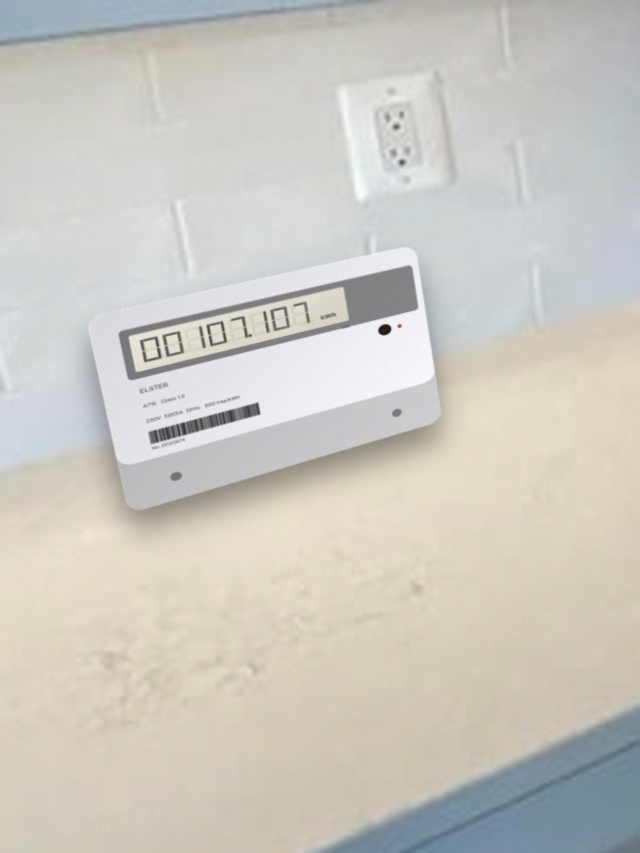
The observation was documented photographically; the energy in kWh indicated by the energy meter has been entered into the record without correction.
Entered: 107.107 kWh
